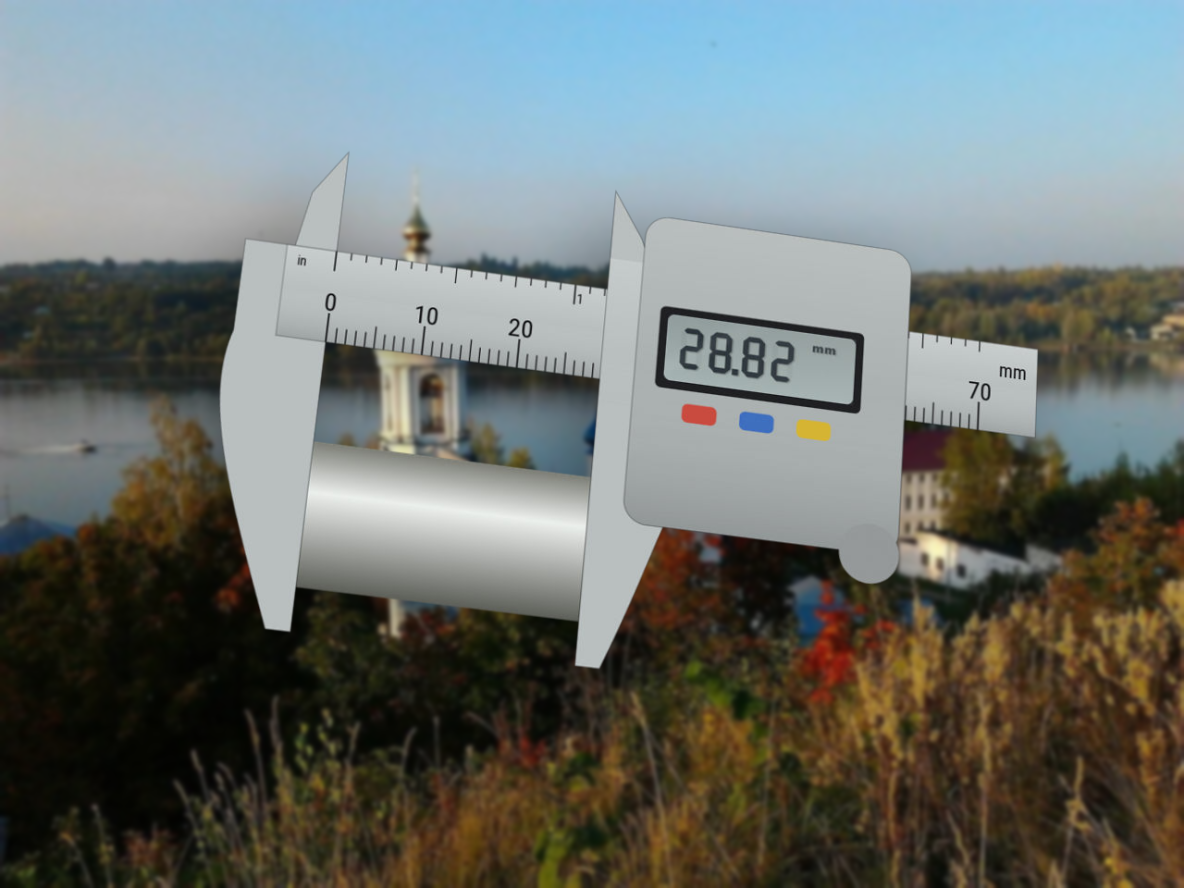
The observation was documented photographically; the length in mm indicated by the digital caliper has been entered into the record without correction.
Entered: 28.82 mm
